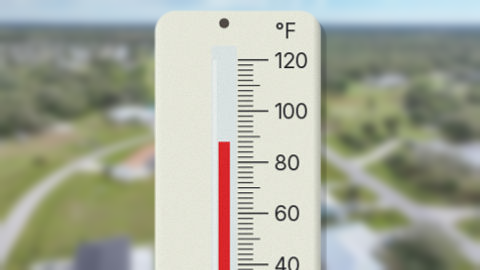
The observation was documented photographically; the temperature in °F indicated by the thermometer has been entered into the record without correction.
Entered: 88 °F
